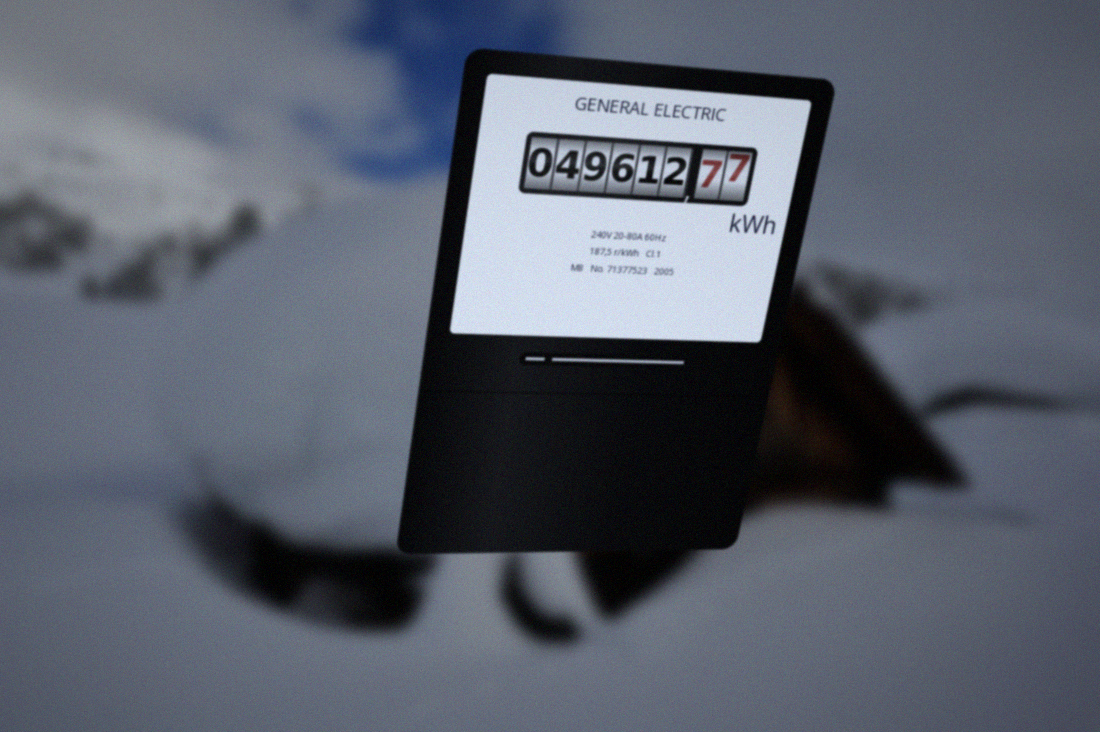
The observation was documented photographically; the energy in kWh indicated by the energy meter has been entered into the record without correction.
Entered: 49612.77 kWh
